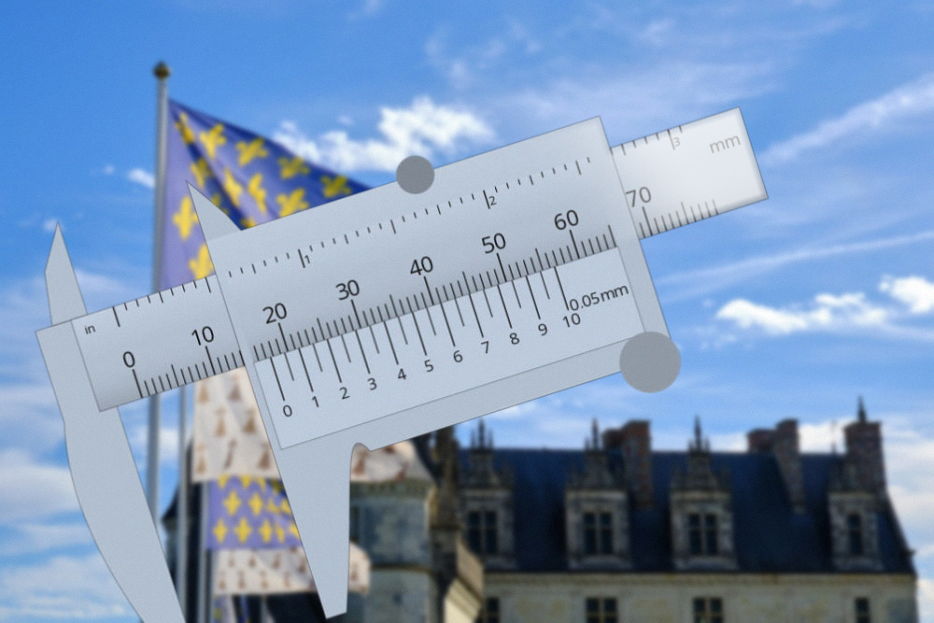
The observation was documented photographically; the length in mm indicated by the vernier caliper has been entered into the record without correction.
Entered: 17.6 mm
